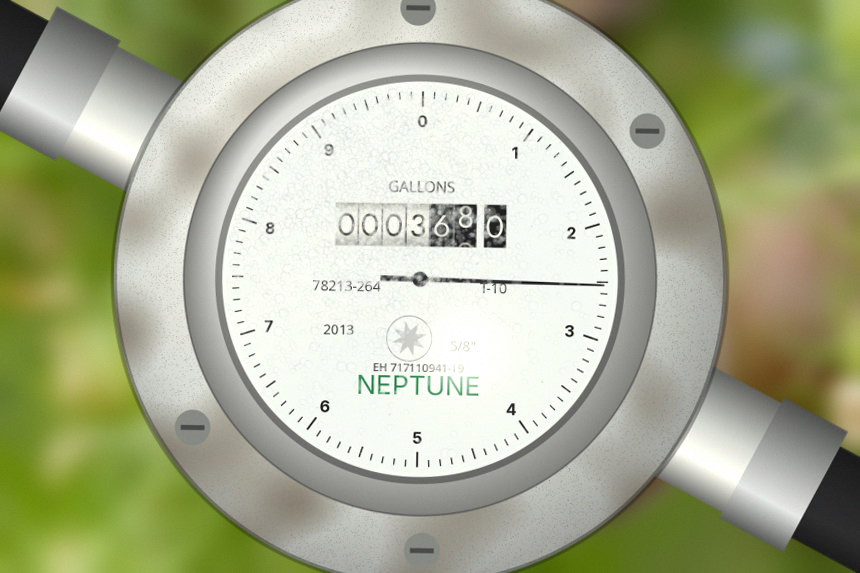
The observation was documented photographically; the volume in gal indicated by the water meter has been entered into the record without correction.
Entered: 3682.5 gal
